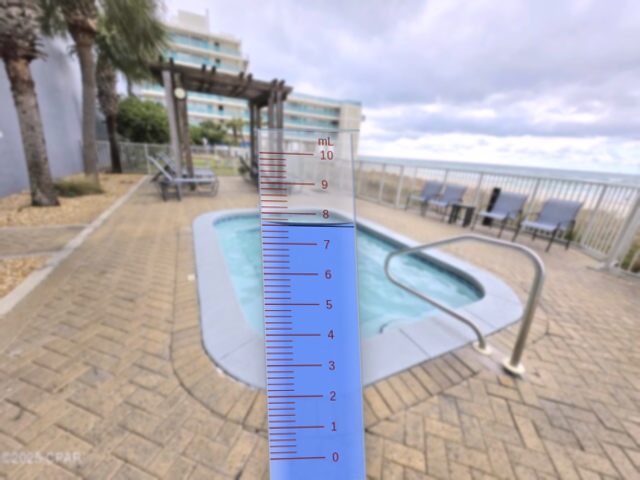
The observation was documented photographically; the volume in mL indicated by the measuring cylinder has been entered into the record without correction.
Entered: 7.6 mL
